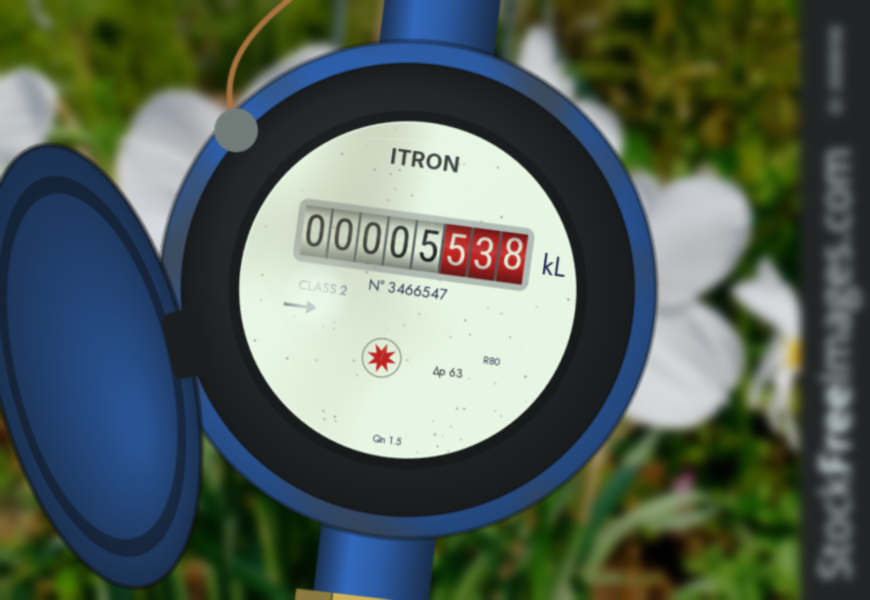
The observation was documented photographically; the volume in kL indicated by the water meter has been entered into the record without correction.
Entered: 5.538 kL
